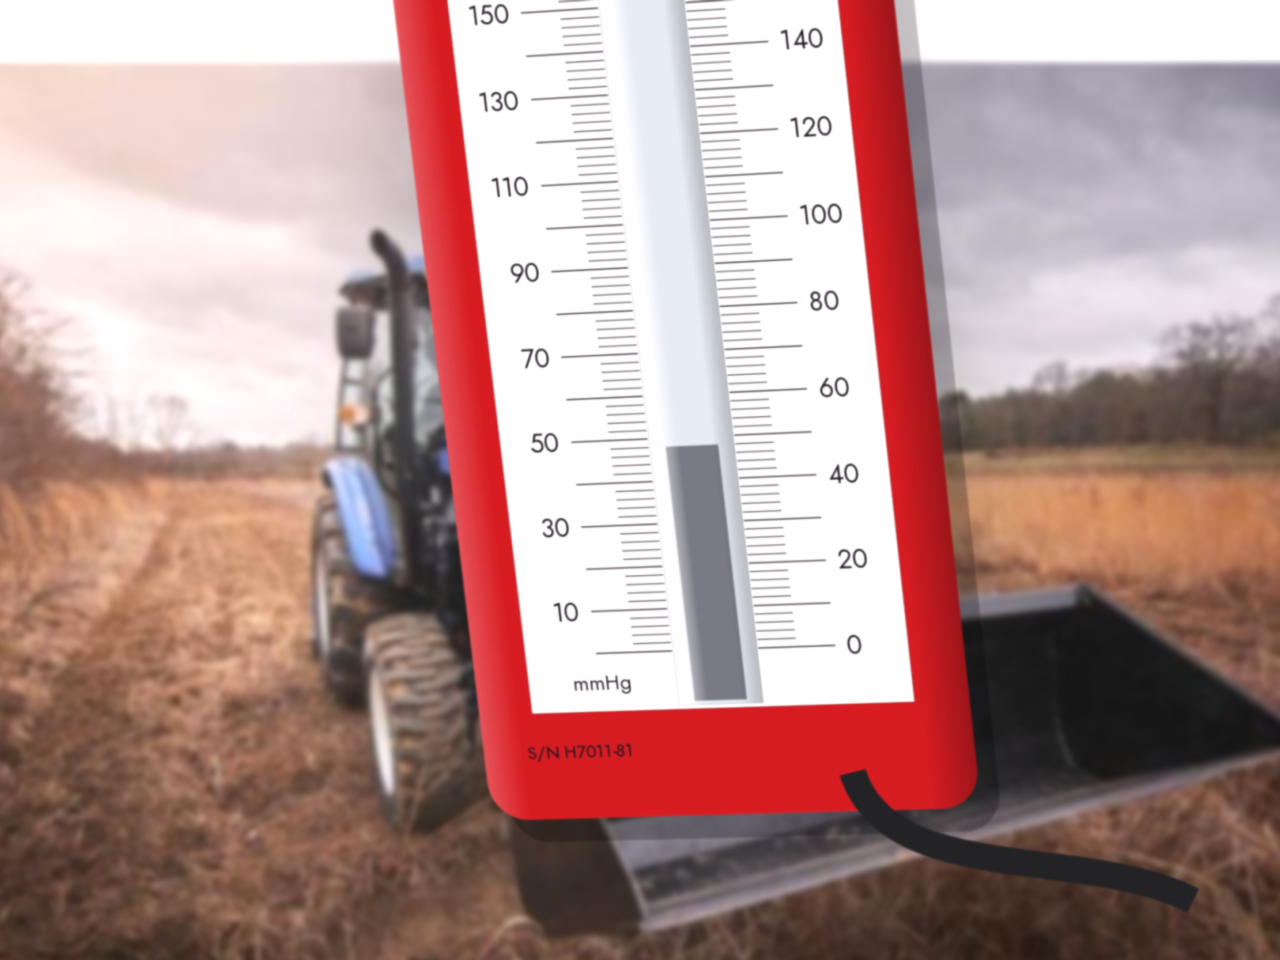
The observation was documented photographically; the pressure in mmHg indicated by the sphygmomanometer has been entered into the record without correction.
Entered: 48 mmHg
